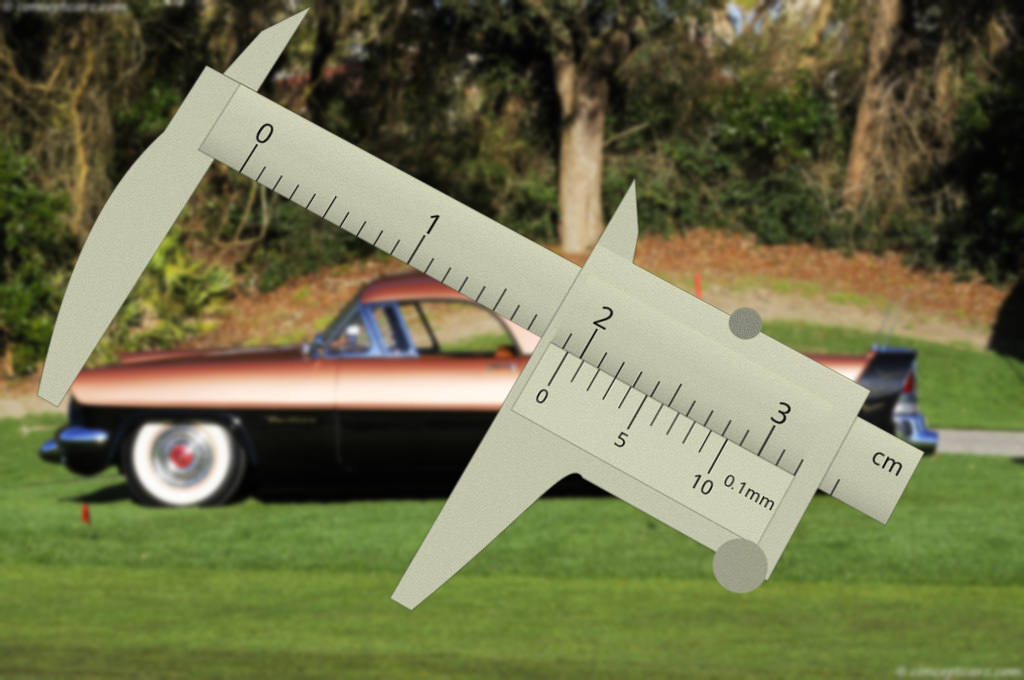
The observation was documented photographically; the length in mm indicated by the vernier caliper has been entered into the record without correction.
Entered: 19.3 mm
